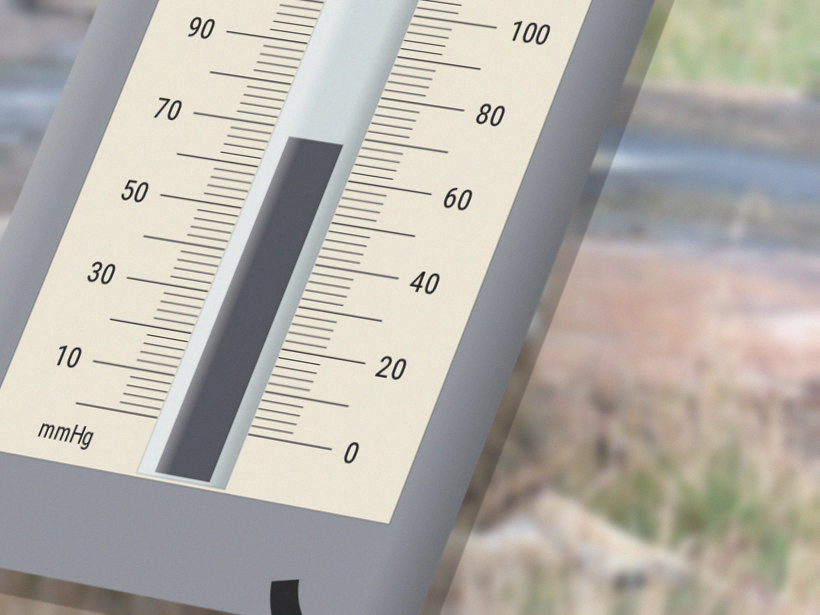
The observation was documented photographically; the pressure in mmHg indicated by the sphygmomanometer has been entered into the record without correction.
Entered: 68 mmHg
